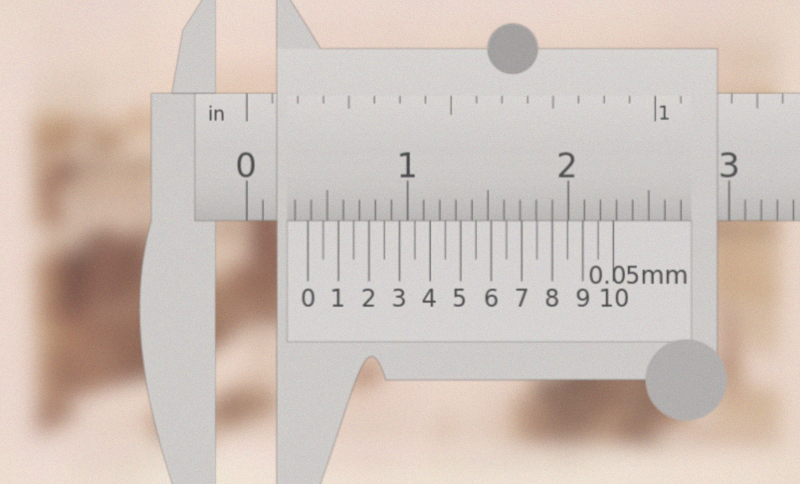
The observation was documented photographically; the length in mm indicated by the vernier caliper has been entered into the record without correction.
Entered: 3.8 mm
